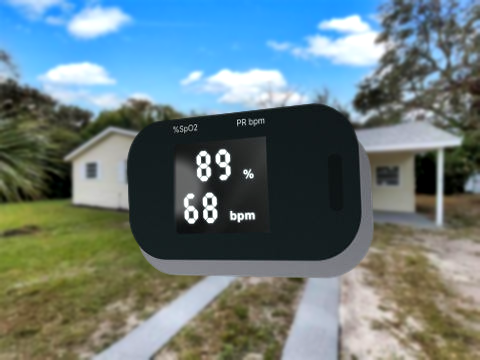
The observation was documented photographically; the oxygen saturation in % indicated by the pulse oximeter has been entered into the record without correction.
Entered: 89 %
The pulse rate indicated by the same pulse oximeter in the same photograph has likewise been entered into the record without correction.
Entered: 68 bpm
